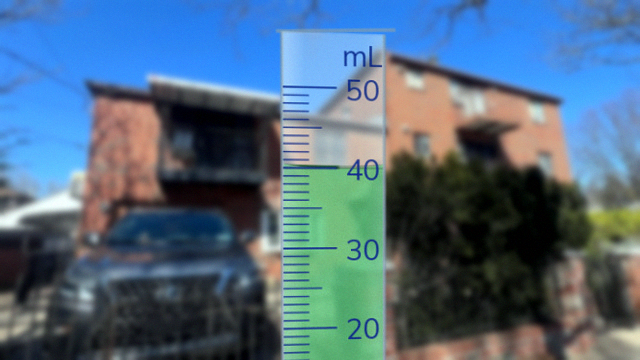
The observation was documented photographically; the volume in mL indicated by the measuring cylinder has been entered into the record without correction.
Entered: 40 mL
